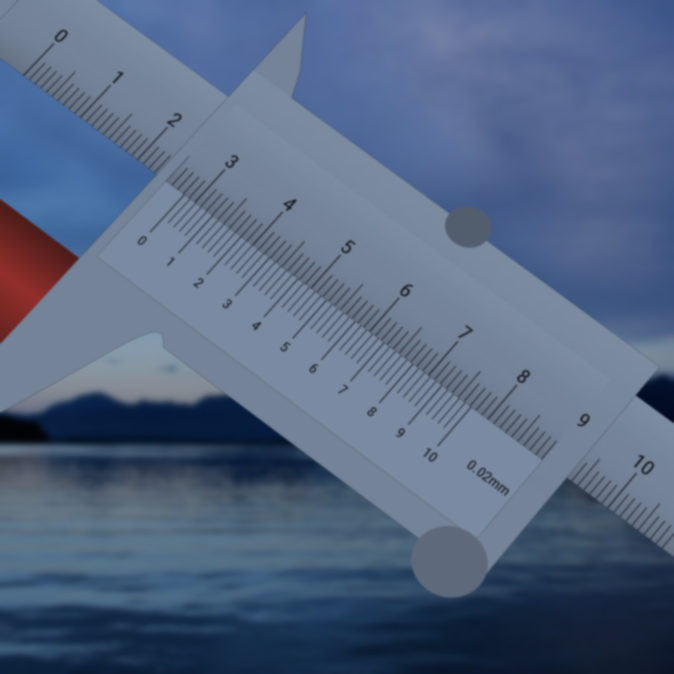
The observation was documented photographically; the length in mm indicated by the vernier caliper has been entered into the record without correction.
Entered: 28.2 mm
